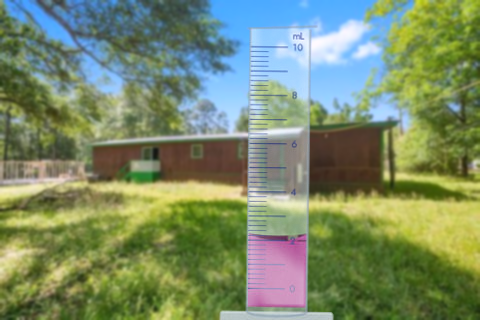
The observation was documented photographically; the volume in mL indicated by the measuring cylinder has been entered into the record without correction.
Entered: 2 mL
